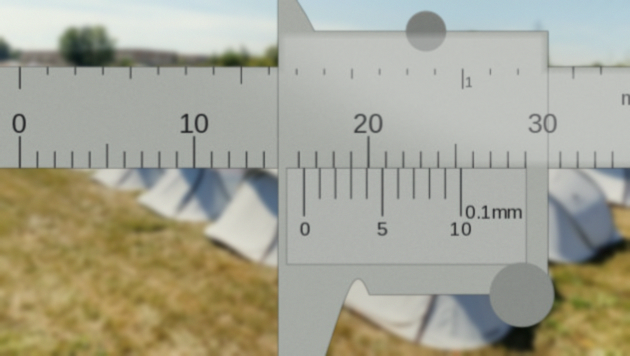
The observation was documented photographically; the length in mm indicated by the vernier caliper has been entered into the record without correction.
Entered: 16.3 mm
